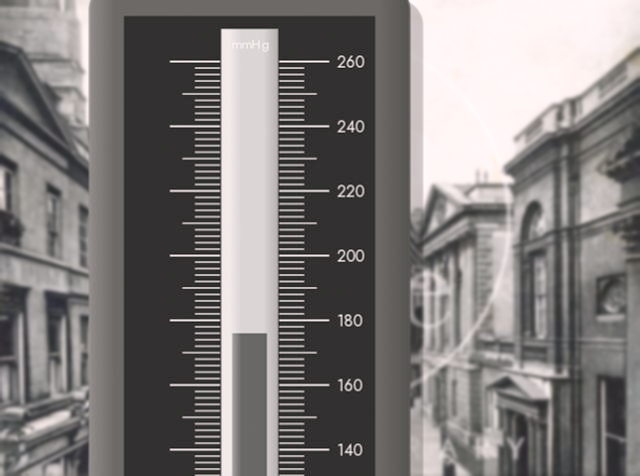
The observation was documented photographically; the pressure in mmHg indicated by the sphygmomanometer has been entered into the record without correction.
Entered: 176 mmHg
